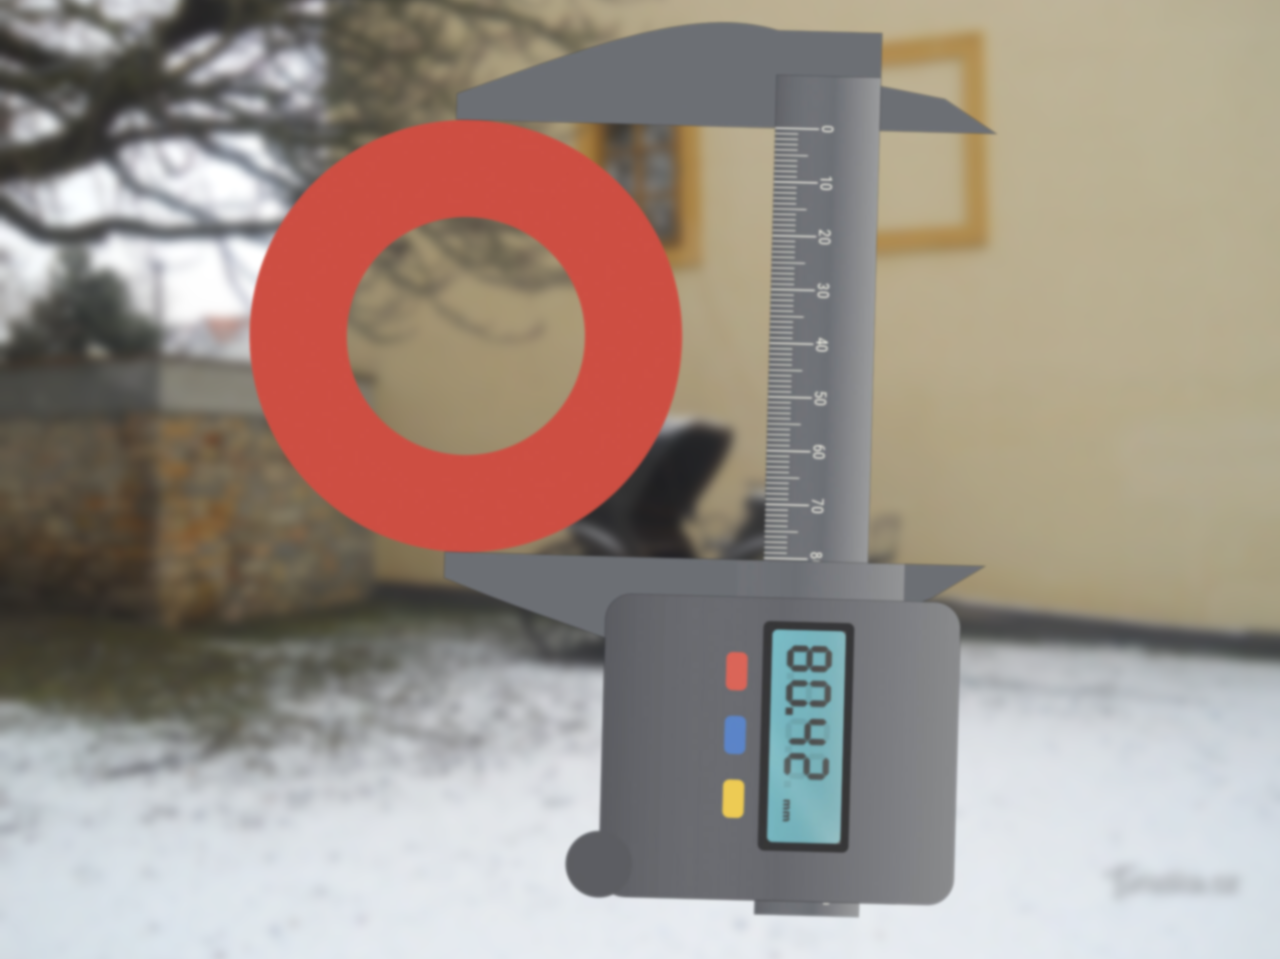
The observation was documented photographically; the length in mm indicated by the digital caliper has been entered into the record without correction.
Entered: 80.42 mm
